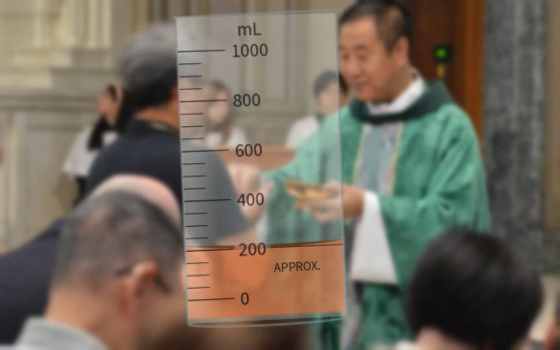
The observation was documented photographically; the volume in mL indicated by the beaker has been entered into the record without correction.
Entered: 200 mL
